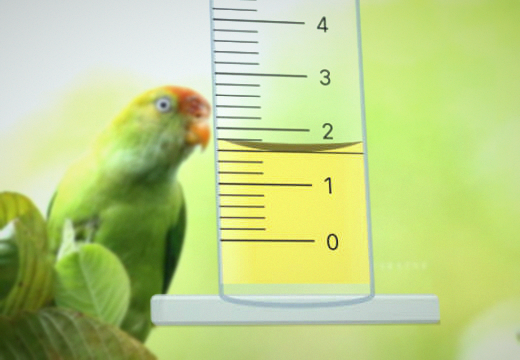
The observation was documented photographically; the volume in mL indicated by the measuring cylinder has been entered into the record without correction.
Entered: 1.6 mL
